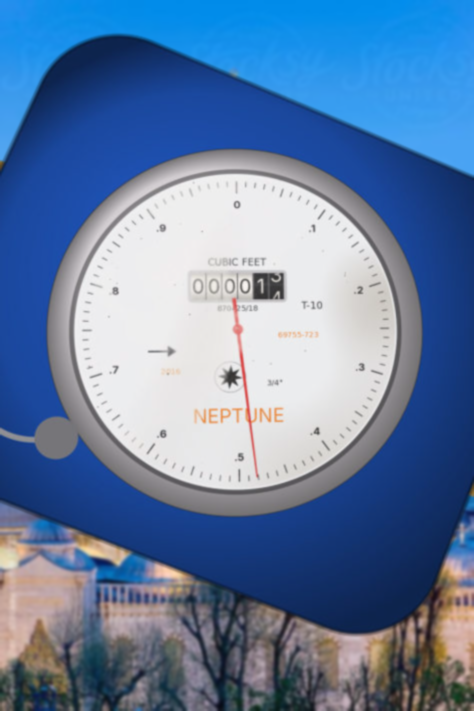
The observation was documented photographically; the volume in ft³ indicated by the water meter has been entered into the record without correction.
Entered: 13.48 ft³
